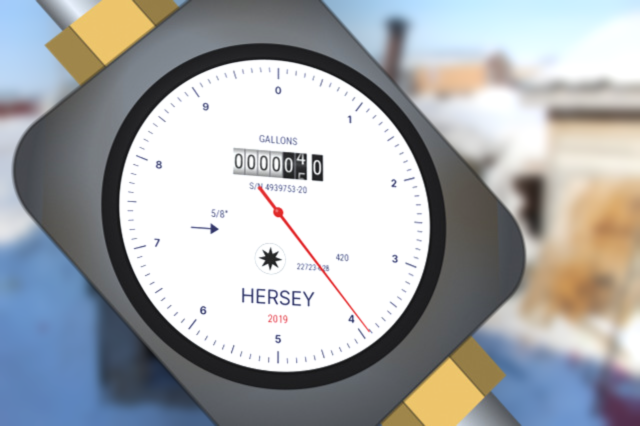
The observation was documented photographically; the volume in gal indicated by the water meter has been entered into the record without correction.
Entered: 43.9 gal
